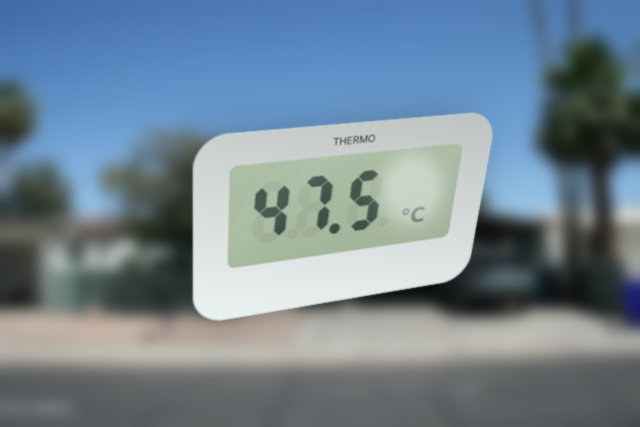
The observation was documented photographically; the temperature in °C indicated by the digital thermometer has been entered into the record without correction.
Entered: 47.5 °C
